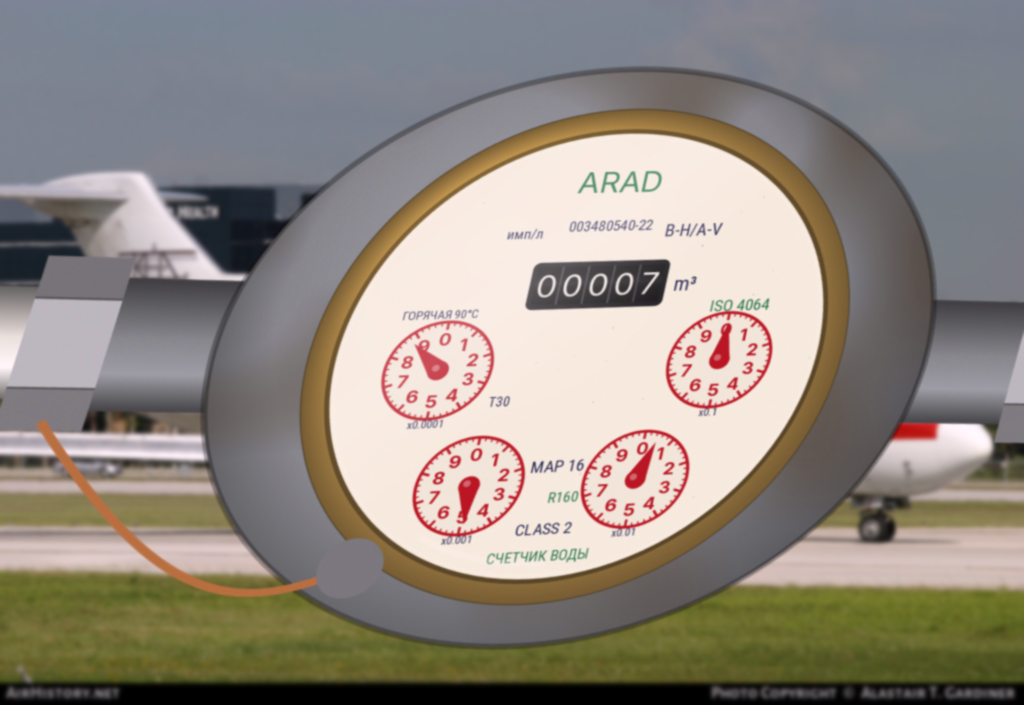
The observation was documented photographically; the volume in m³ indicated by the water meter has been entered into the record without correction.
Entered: 7.0048 m³
